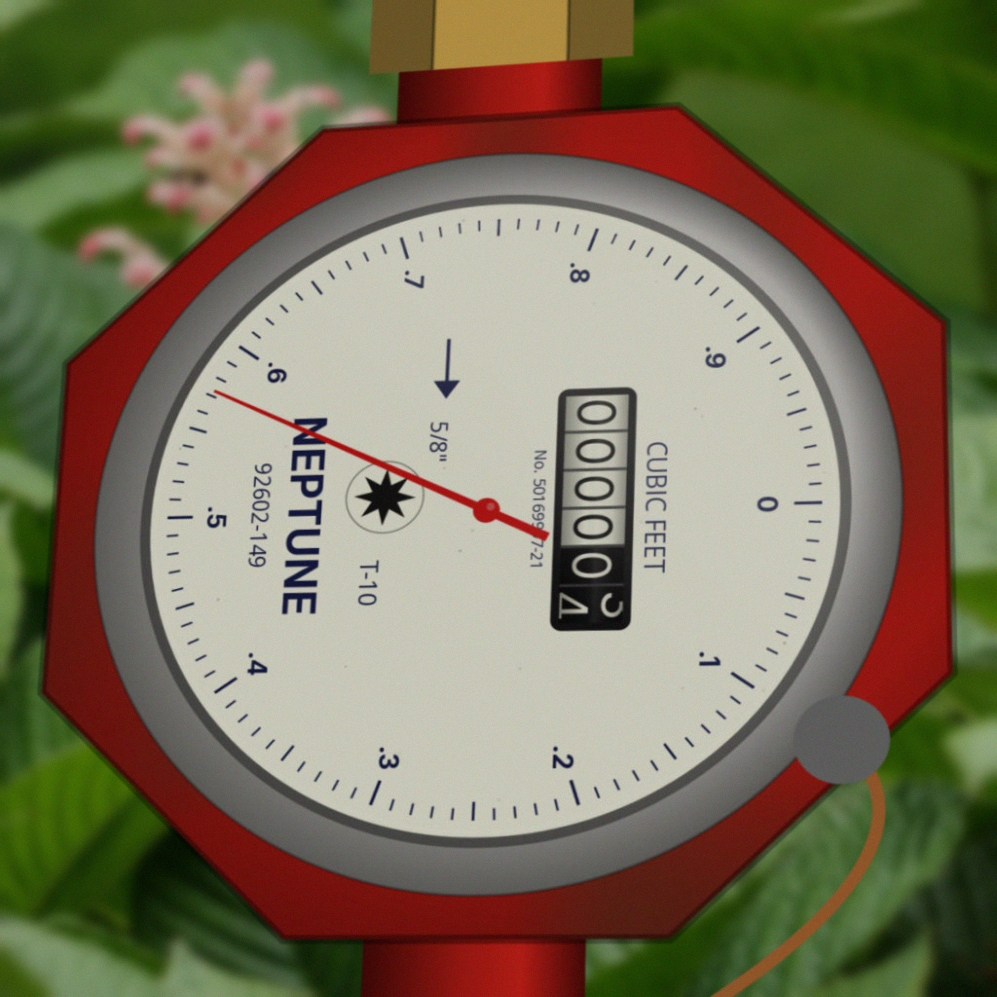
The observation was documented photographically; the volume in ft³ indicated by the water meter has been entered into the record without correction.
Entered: 3.57 ft³
